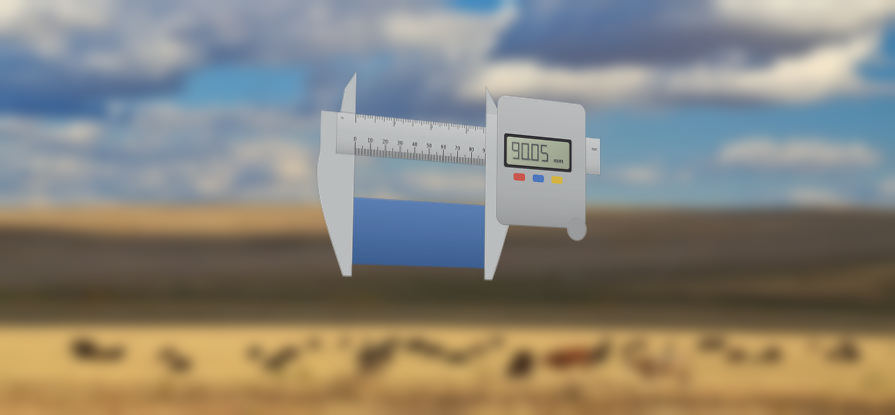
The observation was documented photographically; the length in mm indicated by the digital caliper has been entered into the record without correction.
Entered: 90.05 mm
